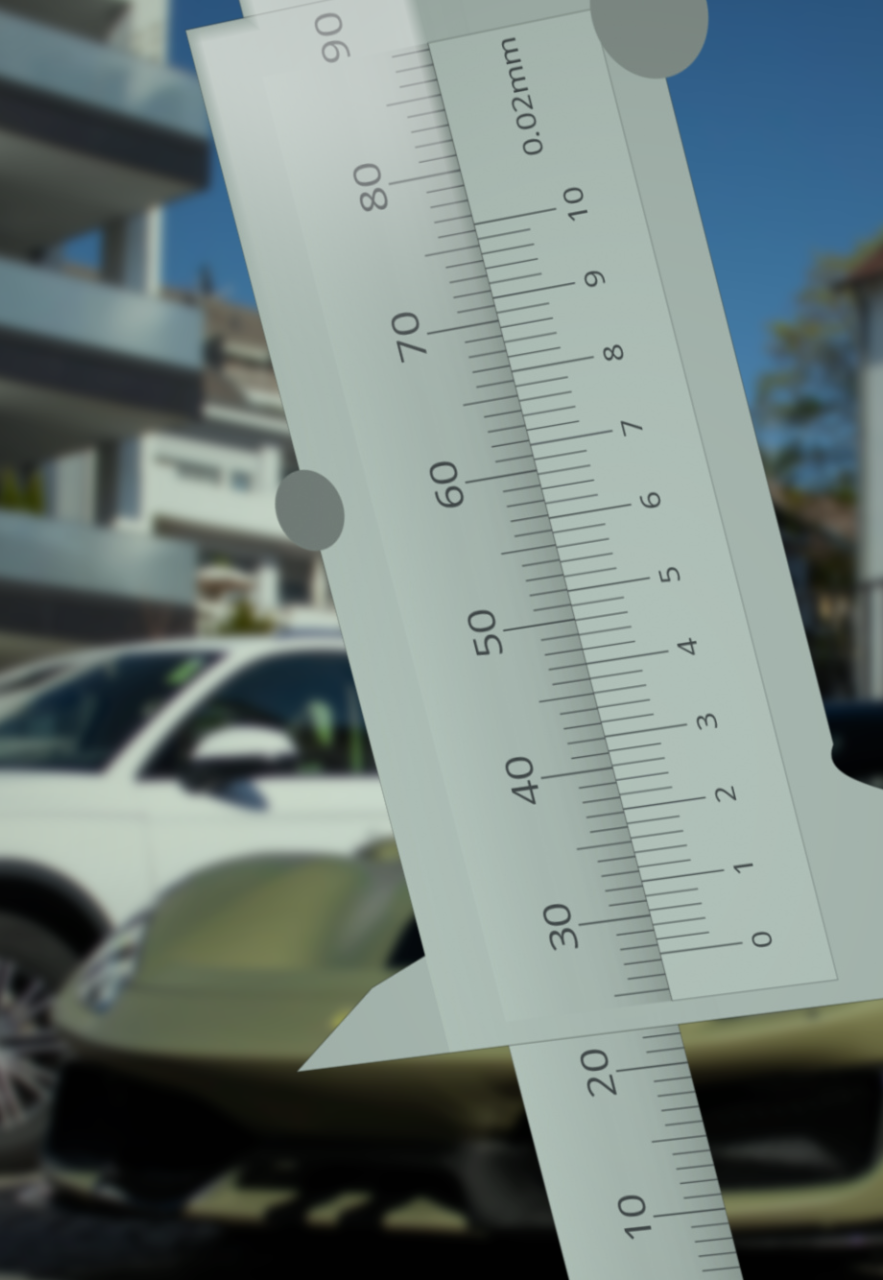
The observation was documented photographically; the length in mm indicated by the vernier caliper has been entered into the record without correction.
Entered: 27.4 mm
